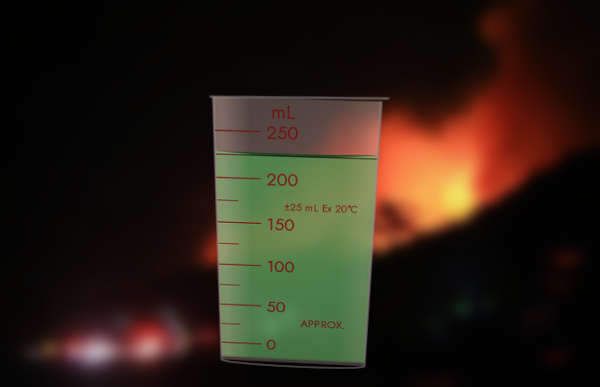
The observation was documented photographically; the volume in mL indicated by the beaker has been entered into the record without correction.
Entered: 225 mL
